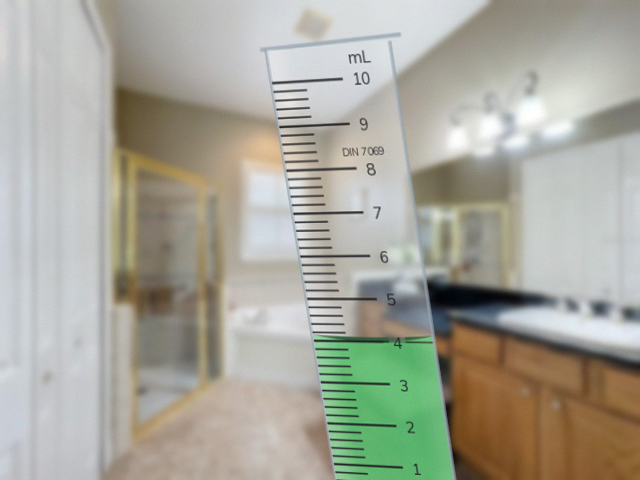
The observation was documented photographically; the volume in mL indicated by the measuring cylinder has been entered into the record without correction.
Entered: 4 mL
